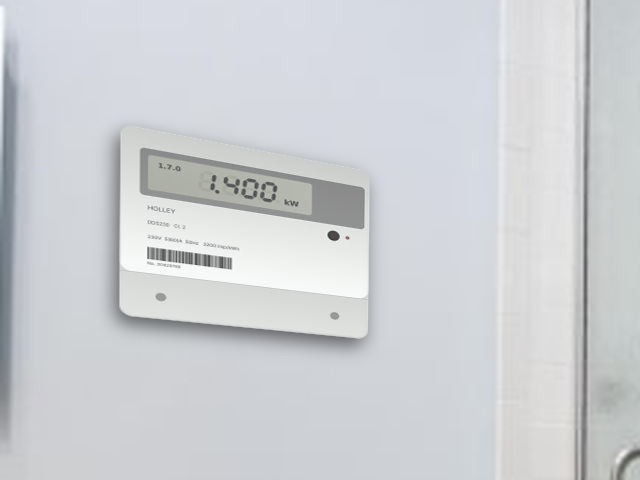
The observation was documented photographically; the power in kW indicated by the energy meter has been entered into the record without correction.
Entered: 1.400 kW
